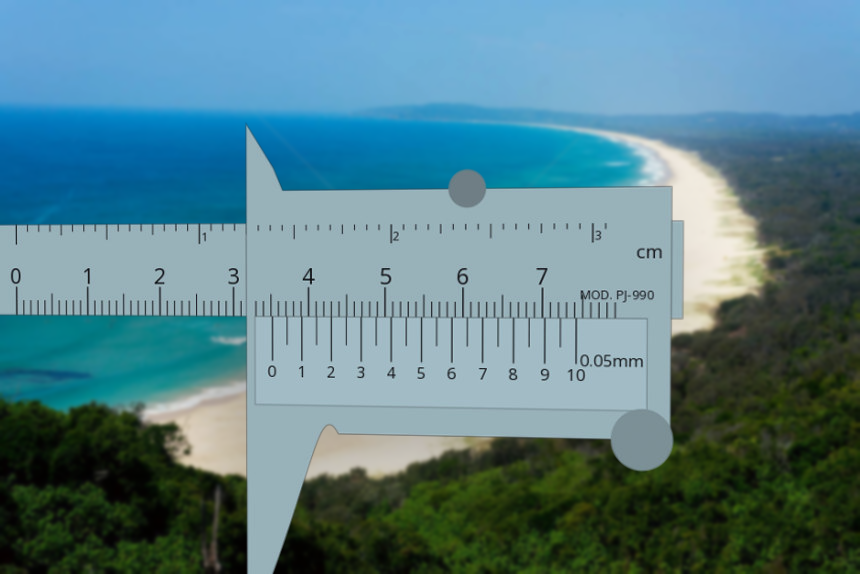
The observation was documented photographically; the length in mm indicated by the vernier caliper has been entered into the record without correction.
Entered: 35.2 mm
